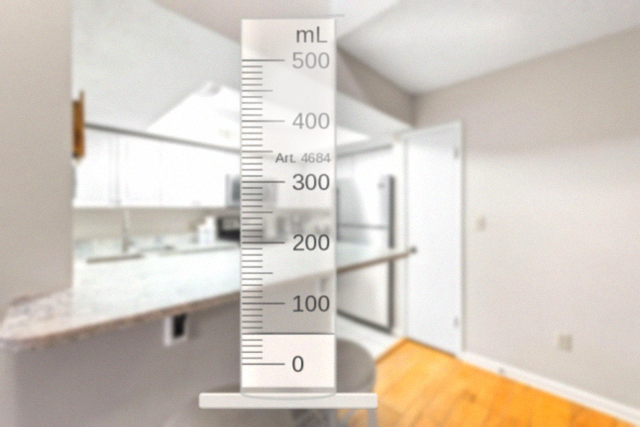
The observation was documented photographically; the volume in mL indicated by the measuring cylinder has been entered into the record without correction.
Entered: 50 mL
